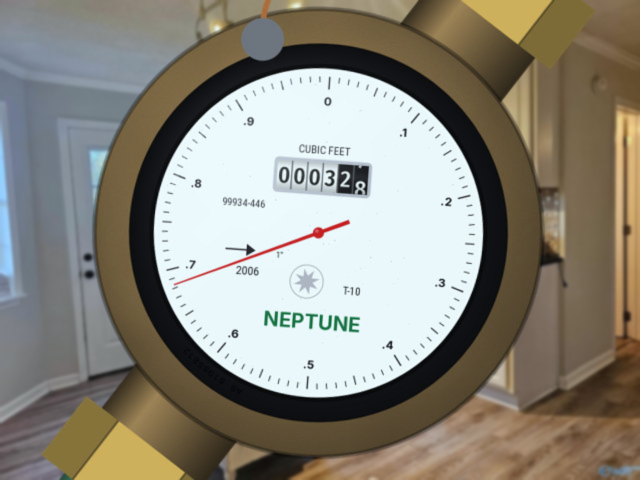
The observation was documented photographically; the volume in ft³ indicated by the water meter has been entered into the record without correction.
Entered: 327.68 ft³
